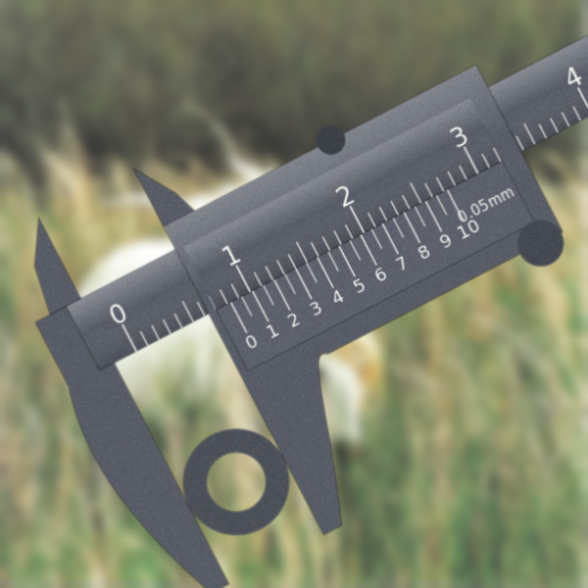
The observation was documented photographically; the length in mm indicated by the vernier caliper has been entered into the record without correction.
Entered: 8.3 mm
